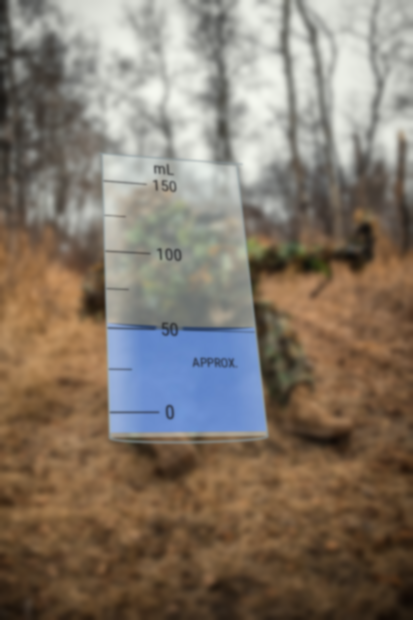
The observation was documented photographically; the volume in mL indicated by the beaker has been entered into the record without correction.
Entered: 50 mL
